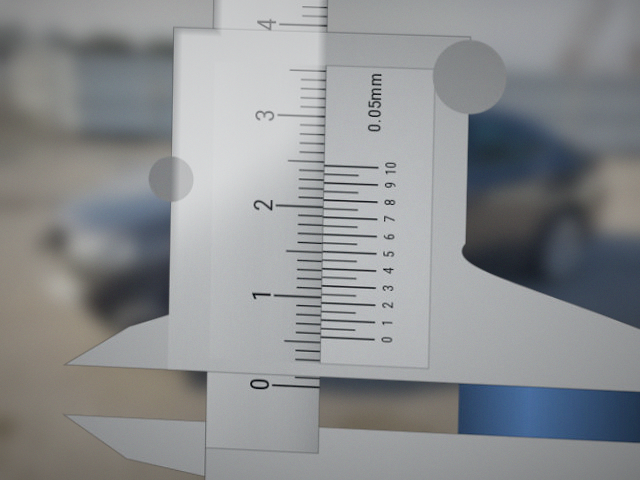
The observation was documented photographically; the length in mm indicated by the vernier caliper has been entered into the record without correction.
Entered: 5.6 mm
